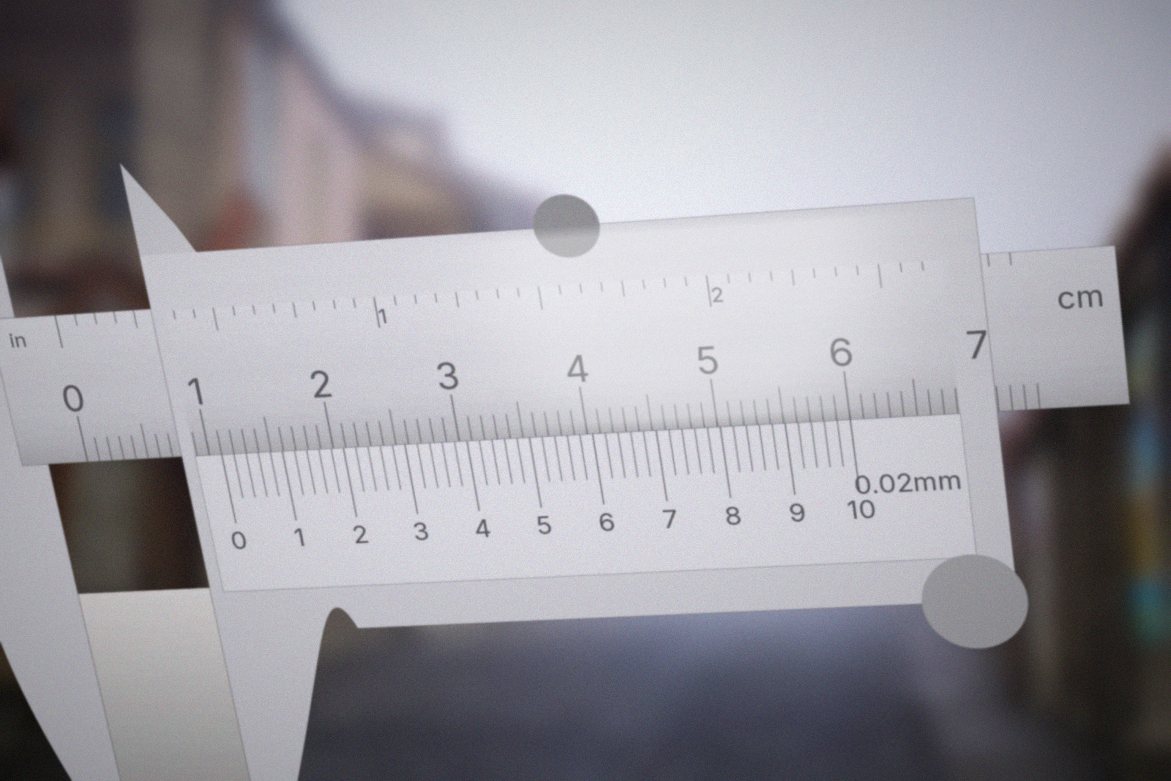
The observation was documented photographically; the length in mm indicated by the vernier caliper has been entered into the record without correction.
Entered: 11.0 mm
